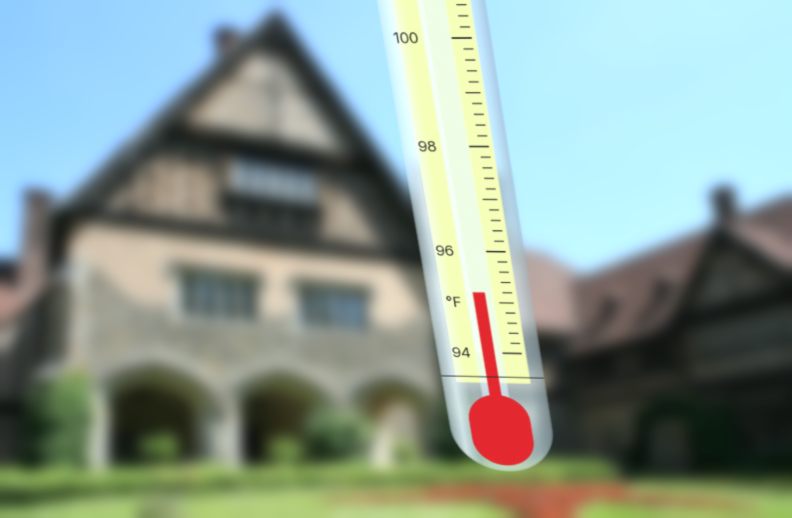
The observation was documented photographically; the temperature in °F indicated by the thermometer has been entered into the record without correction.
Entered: 95.2 °F
